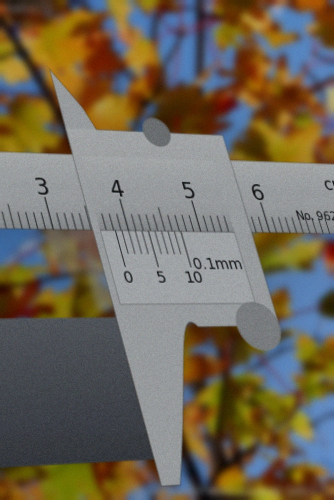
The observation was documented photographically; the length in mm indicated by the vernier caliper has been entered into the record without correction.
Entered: 38.2 mm
